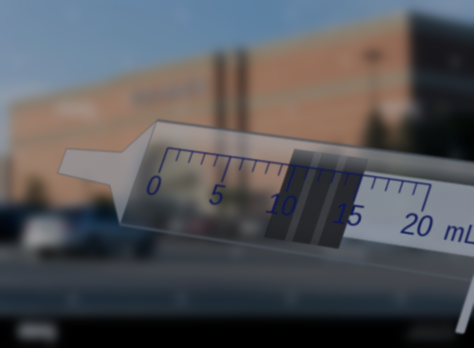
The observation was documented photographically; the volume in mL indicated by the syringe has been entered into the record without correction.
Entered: 9.5 mL
